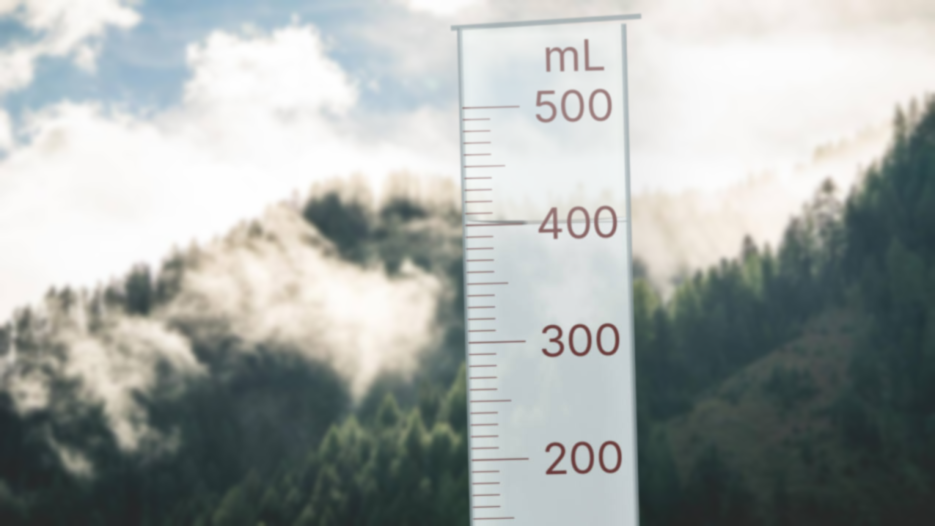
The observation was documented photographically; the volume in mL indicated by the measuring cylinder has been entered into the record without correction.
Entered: 400 mL
